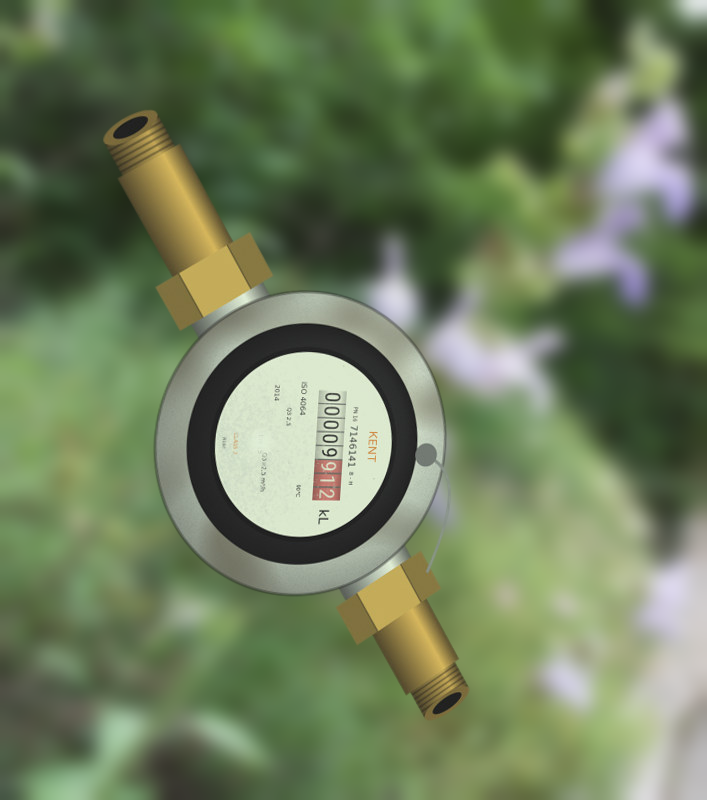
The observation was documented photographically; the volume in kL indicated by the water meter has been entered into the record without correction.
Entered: 9.912 kL
